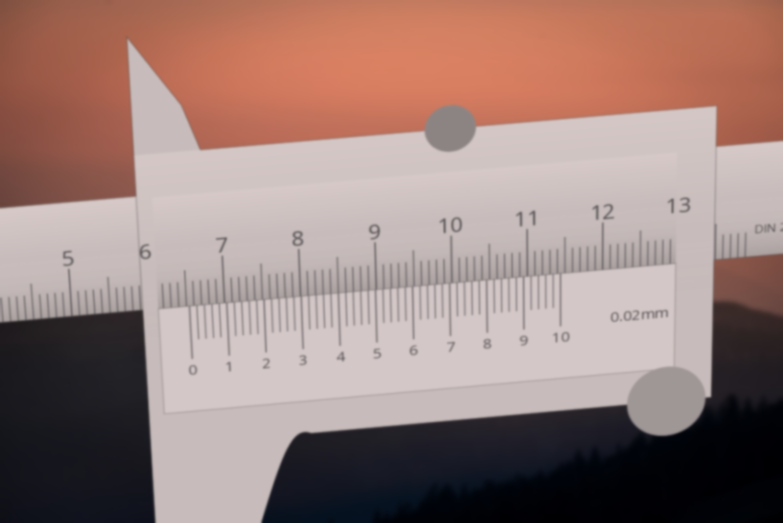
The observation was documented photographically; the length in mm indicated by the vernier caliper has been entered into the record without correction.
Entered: 65.4 mm
